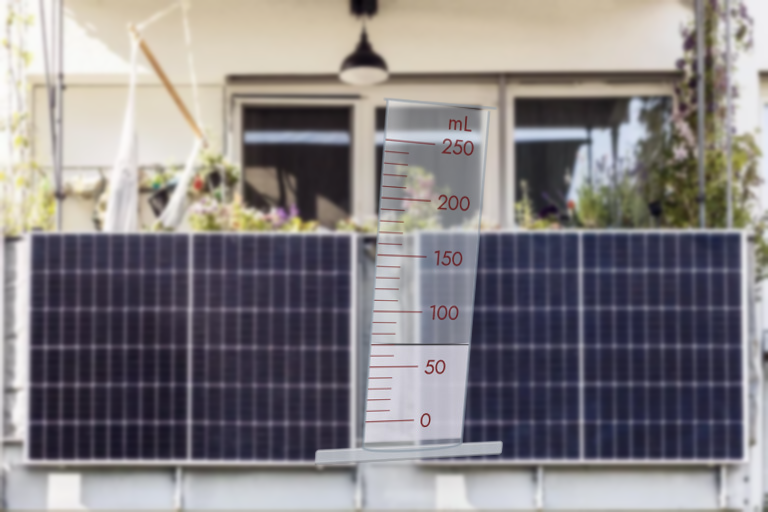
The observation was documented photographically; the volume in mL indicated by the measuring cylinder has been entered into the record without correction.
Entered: 70 mL
